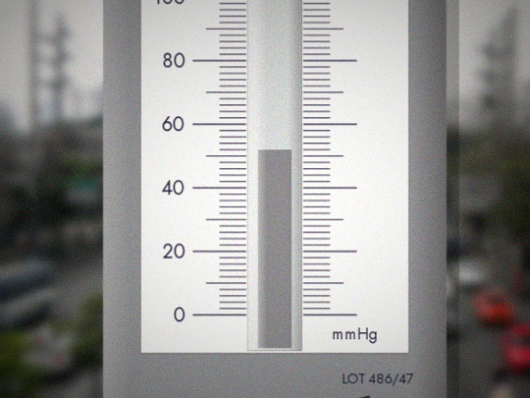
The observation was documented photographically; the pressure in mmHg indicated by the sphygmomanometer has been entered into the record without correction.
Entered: 52 mmHg
